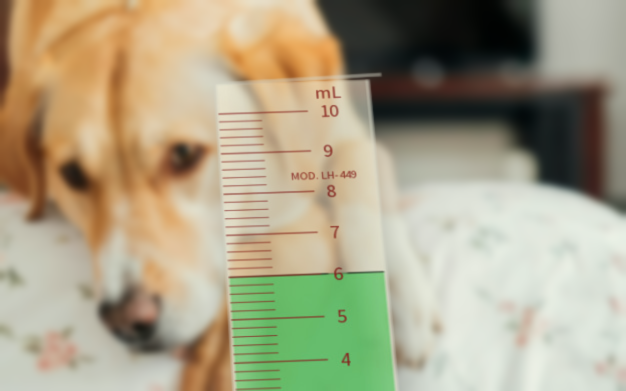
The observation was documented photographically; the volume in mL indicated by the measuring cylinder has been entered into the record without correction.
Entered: 6 mL
